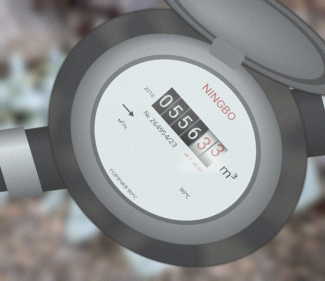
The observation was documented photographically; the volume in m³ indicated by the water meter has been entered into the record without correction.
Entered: 556.33 m³
